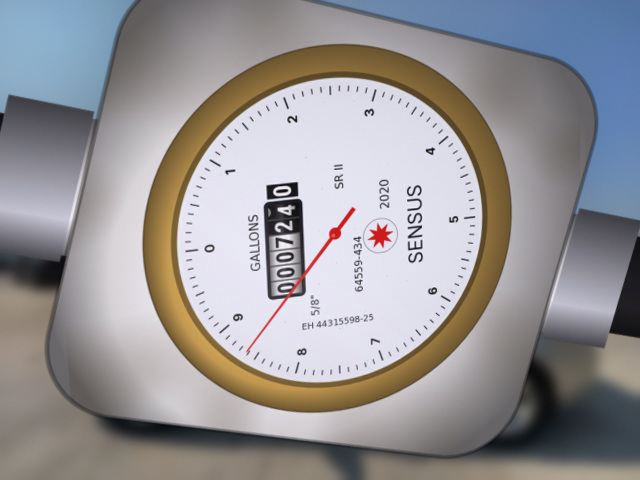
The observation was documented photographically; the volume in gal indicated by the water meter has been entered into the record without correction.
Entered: 7238.6 gal
